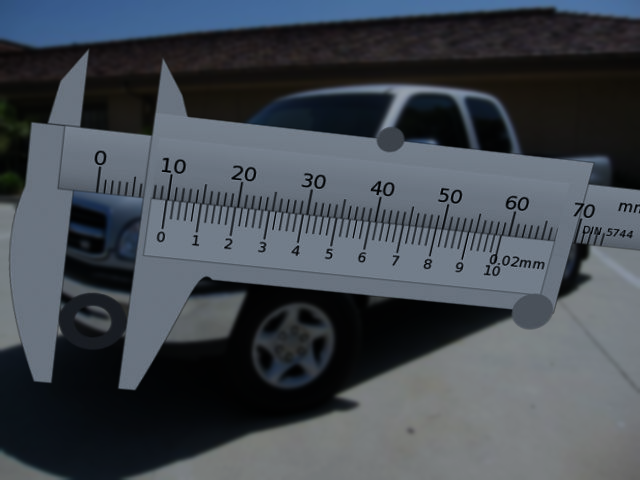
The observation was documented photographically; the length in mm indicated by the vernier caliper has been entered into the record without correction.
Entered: 9.8 mm
